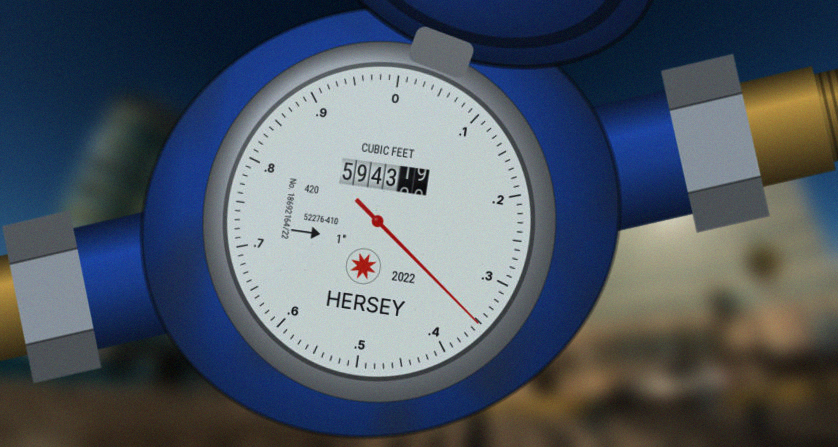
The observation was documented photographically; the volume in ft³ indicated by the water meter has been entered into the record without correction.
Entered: 594319.35 ft³
